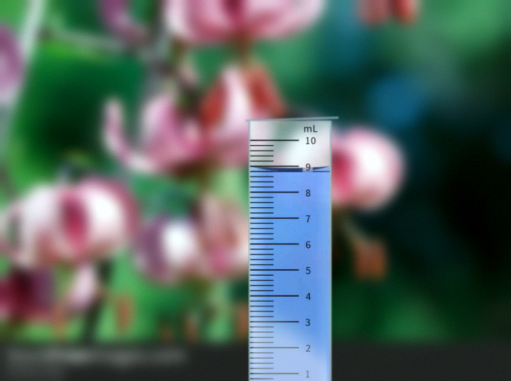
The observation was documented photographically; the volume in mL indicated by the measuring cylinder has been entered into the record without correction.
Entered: 8.8 mL
